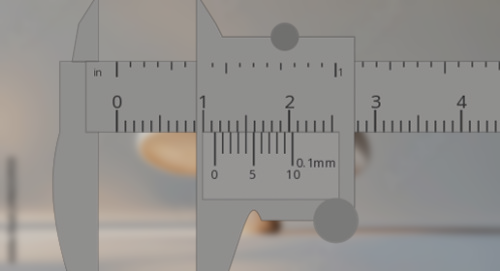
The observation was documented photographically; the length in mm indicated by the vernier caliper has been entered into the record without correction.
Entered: 11.4 mm
